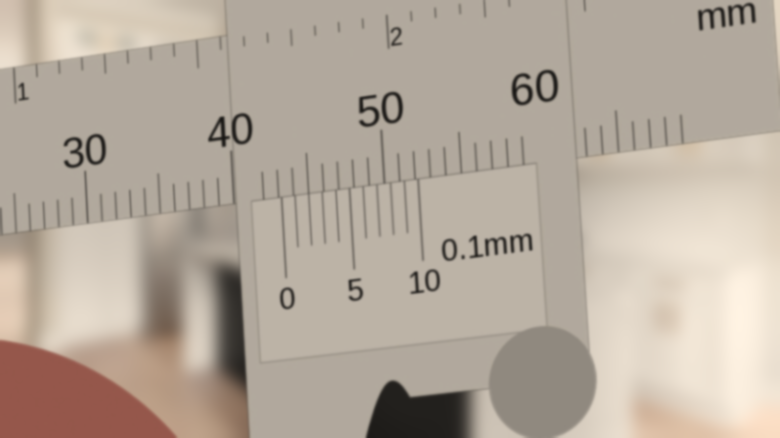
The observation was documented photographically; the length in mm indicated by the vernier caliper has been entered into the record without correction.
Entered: 43.2 mm
